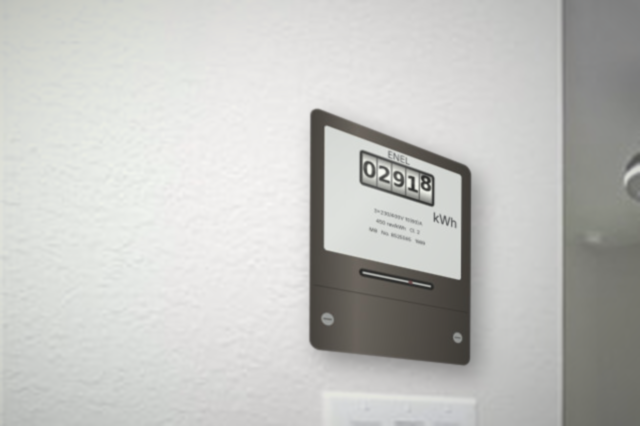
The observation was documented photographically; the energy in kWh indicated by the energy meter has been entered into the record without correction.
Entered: 2918 kWh
